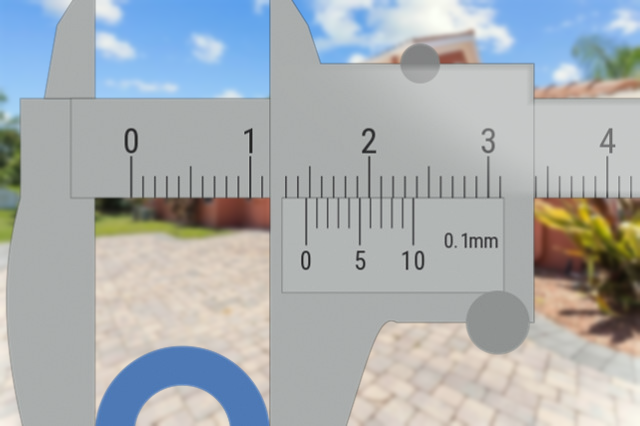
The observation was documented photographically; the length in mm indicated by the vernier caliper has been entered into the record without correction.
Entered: 14.7 mm
